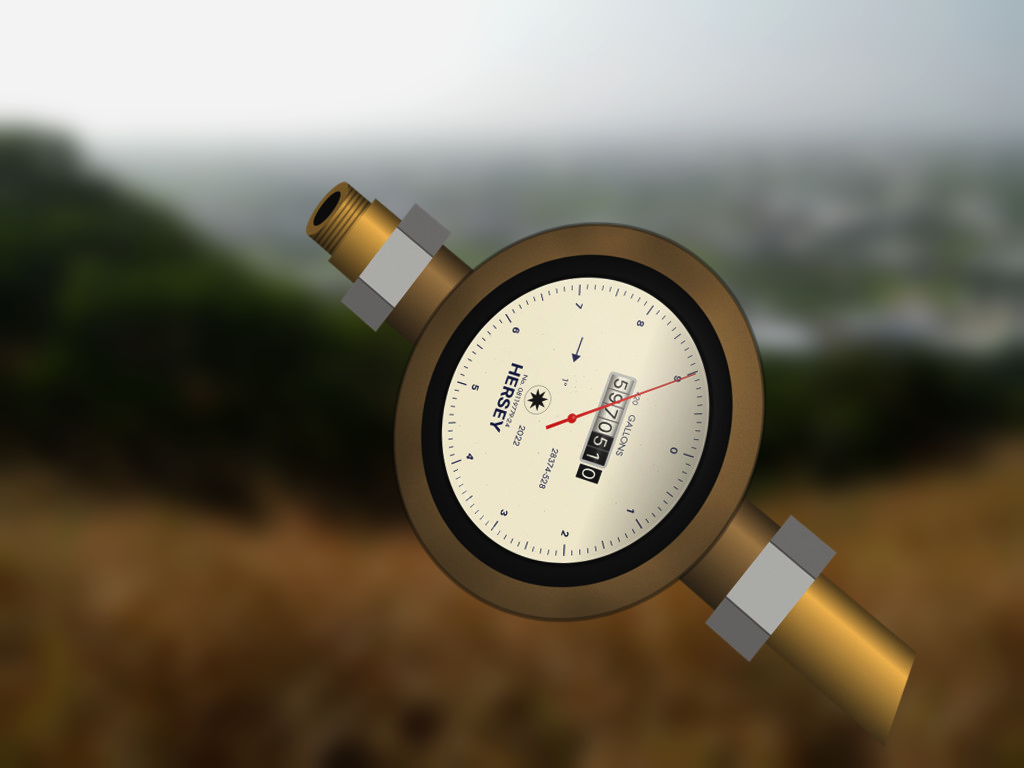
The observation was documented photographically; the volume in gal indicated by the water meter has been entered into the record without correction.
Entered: 5970509.0 gal
